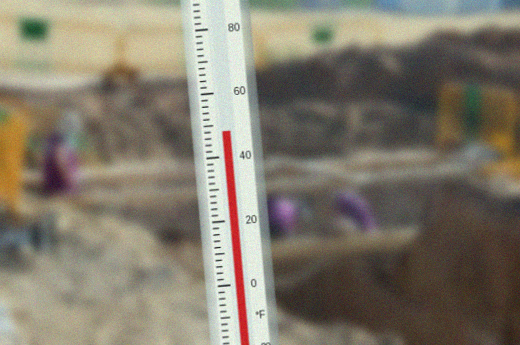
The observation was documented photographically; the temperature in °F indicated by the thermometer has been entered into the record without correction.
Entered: 48 °F
